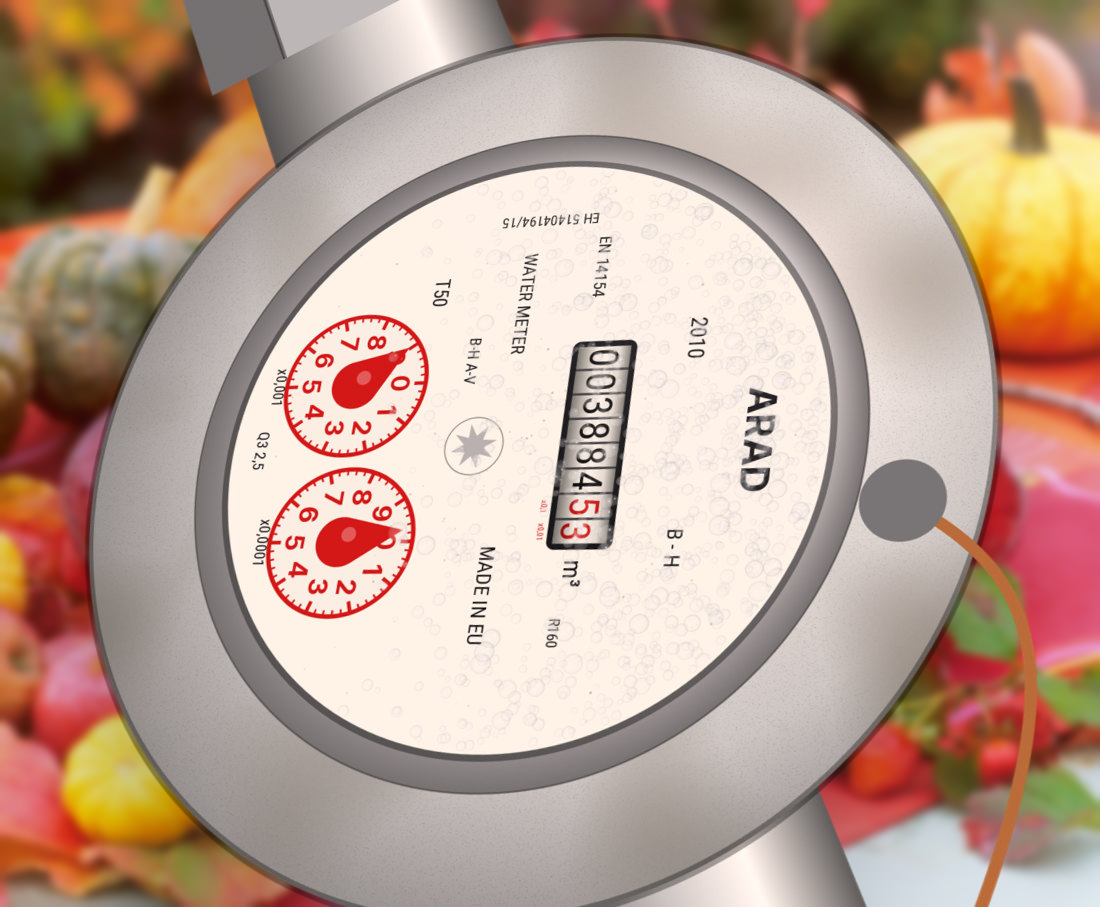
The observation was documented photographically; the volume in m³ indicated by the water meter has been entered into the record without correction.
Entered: 3884.5289 m³
